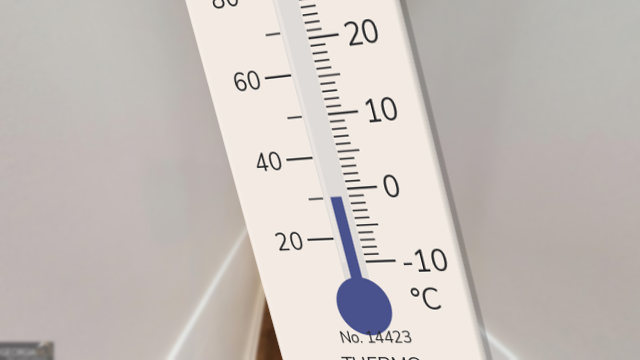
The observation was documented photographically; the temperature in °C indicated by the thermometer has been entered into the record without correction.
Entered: -1 °C
